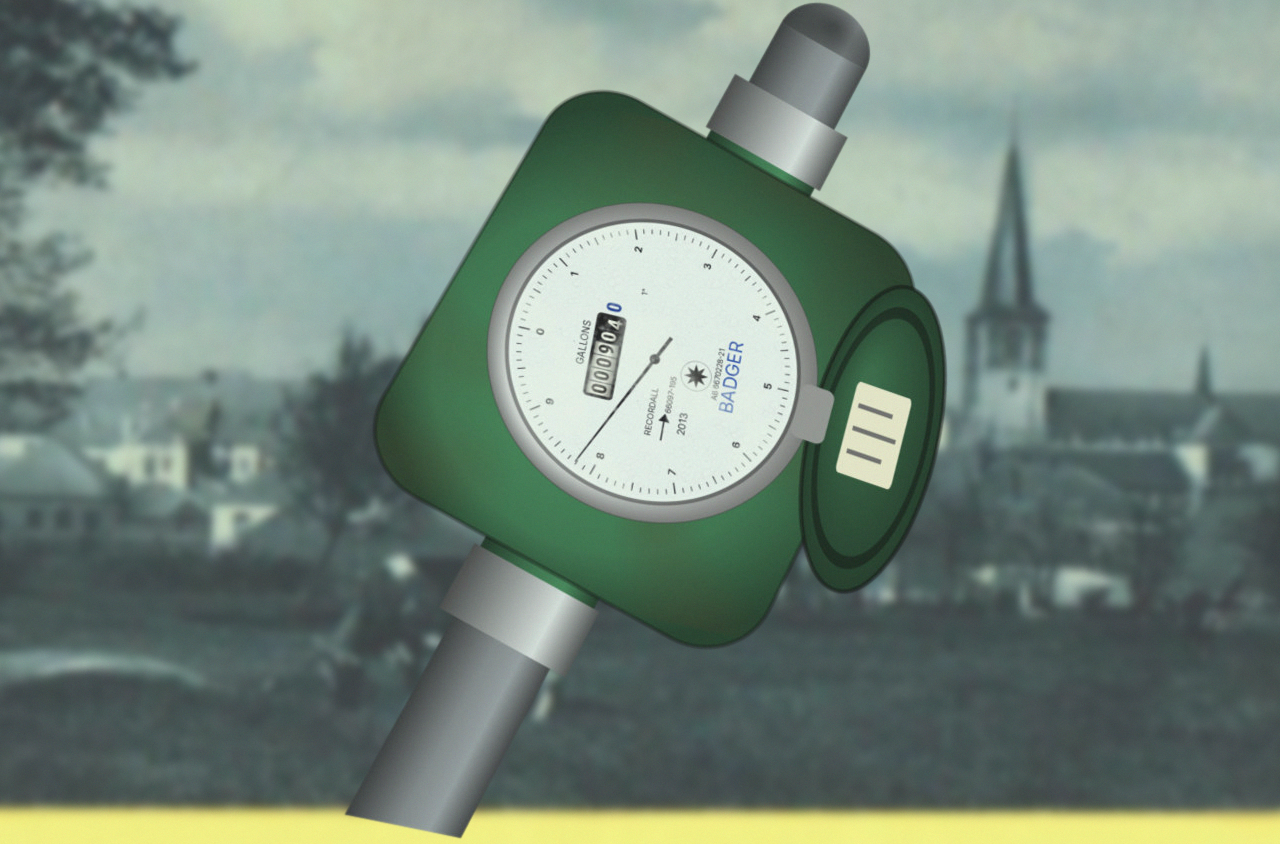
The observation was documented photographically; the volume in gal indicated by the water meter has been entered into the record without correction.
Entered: 9038.2 gal
